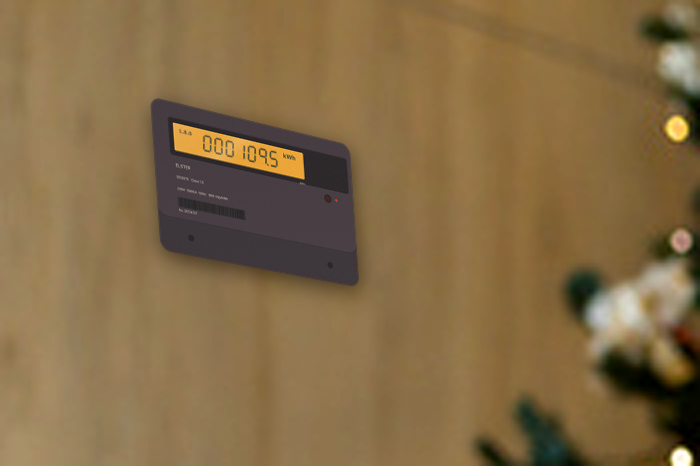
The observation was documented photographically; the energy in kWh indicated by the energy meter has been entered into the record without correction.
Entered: 109.5 kWh
